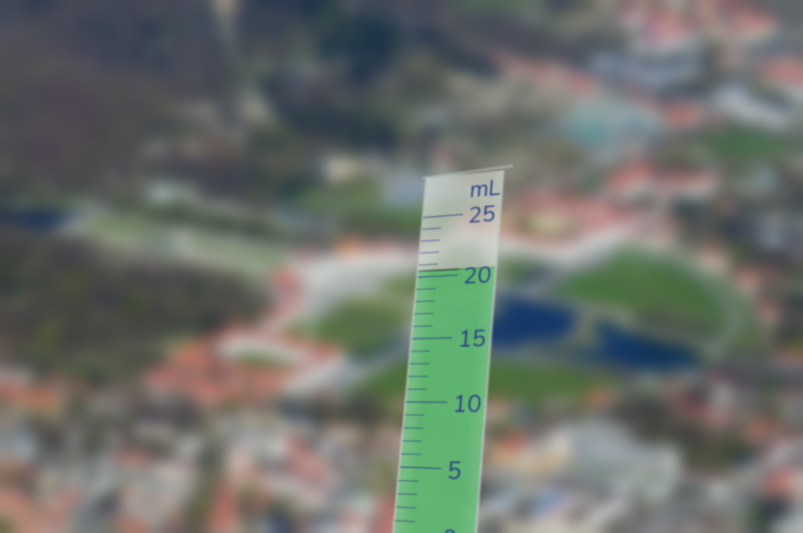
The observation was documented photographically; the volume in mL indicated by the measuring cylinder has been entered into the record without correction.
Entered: 20.5 mL
